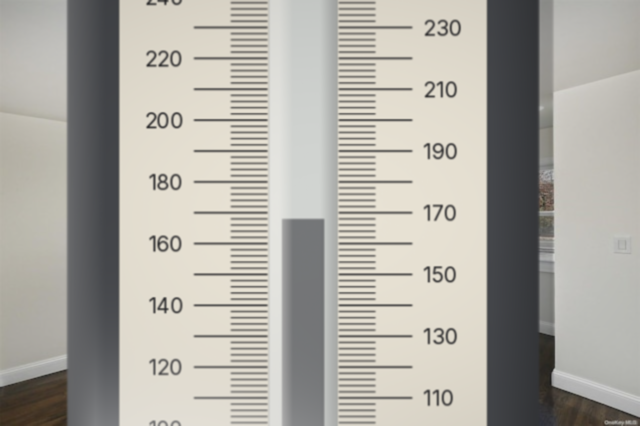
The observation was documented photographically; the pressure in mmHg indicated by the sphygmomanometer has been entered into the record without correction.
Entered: 168 mmHg
